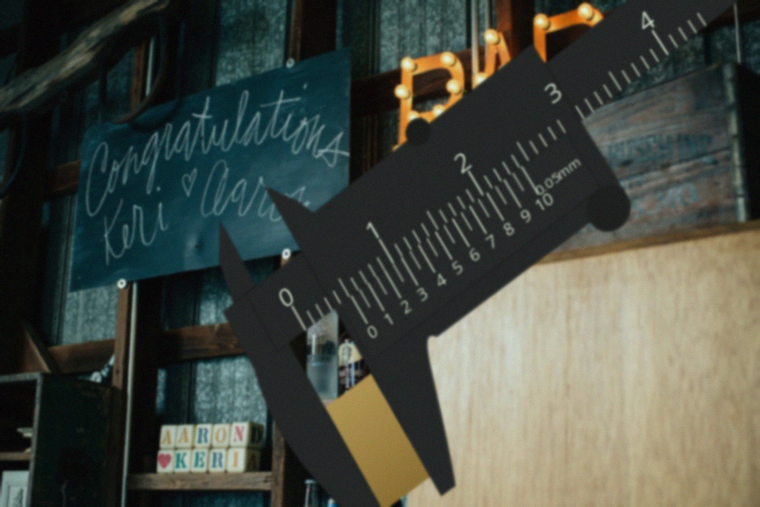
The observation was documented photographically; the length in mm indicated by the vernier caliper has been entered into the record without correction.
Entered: 5.2 mm
